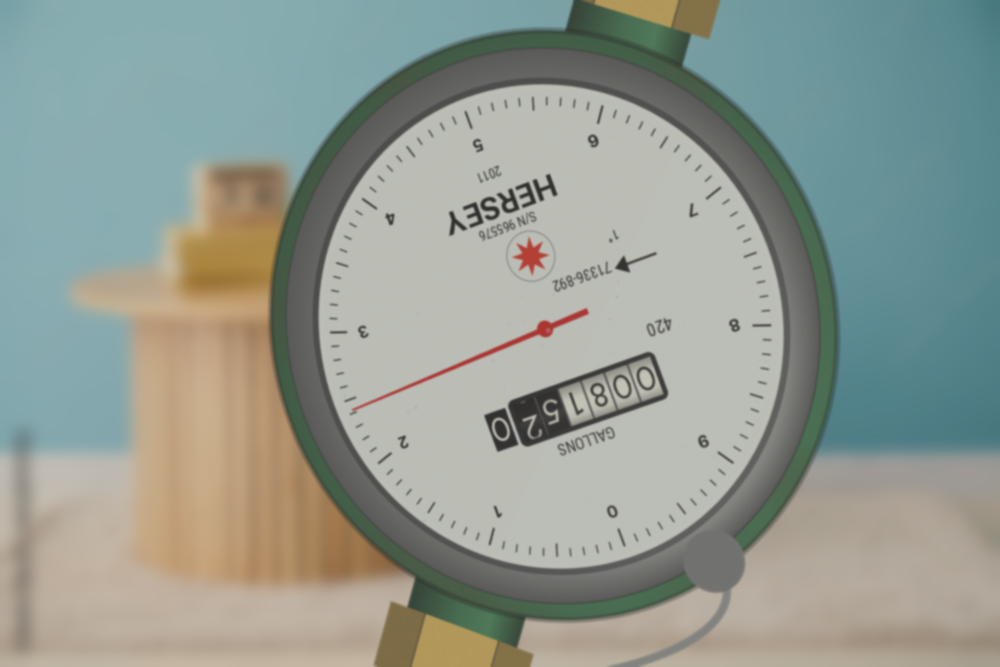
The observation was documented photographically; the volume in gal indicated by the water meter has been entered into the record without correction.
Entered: 81522.4 gal
